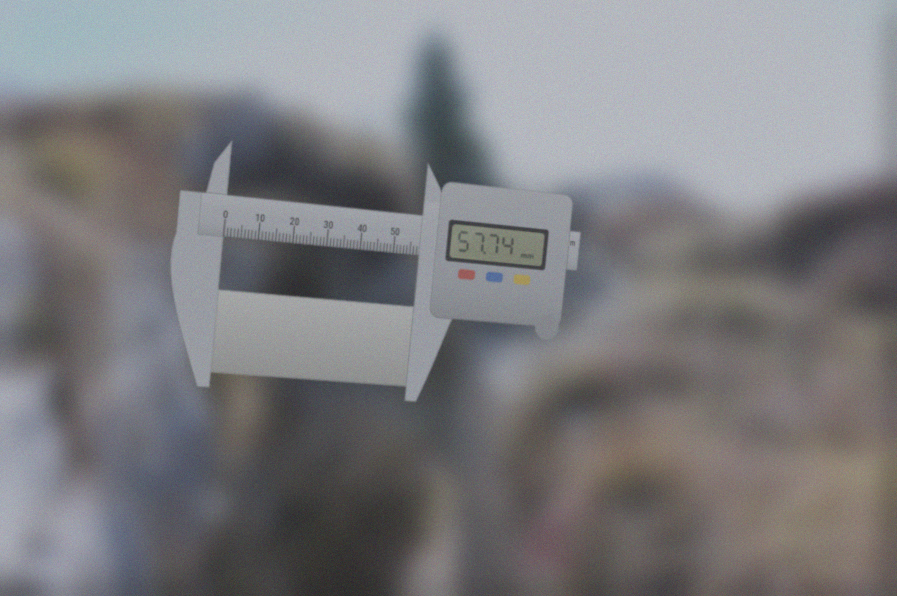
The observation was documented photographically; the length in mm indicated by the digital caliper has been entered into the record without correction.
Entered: 57.74 mm
